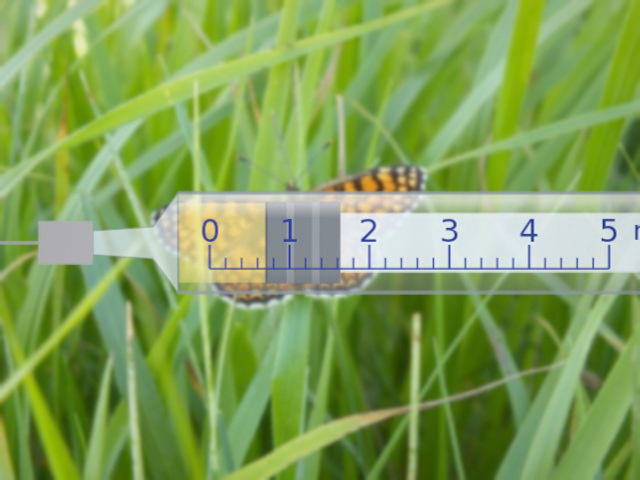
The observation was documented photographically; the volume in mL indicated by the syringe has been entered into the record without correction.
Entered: 0.7 mL
